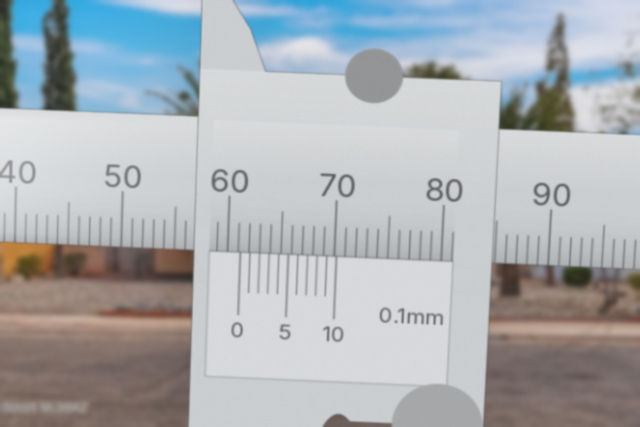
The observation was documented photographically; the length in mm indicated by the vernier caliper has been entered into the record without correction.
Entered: 61.2 mm
